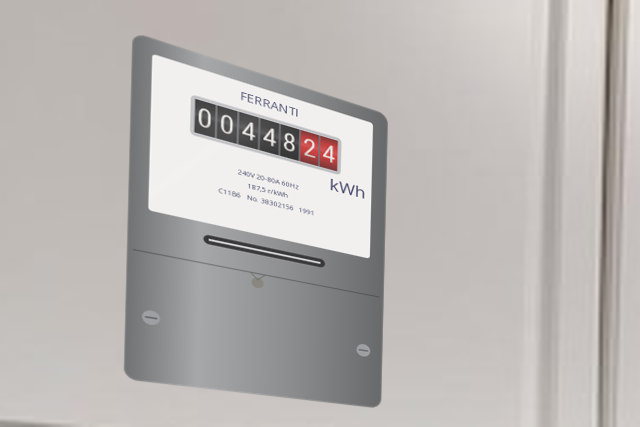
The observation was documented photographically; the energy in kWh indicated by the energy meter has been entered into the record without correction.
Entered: 448.24 kWh
